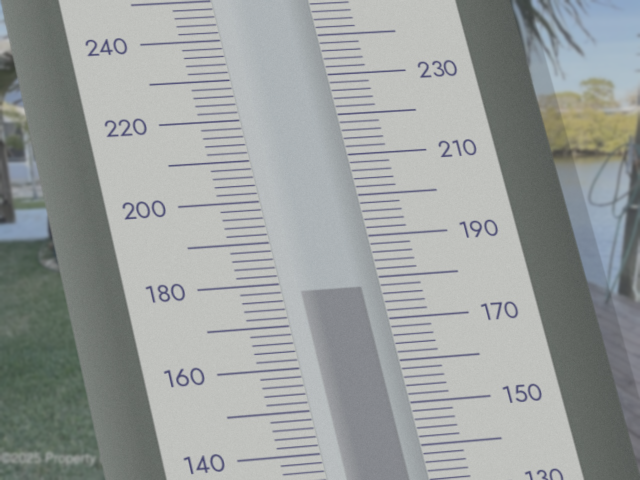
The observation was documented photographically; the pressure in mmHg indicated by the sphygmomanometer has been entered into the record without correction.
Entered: 178 mmHg
